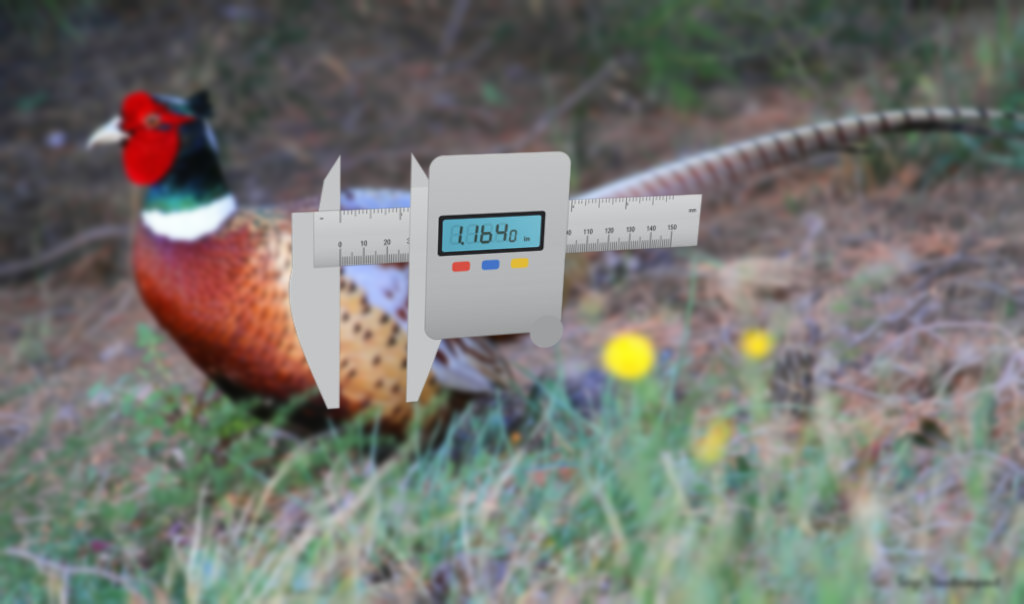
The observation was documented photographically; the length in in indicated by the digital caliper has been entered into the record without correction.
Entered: 1.1640 in
